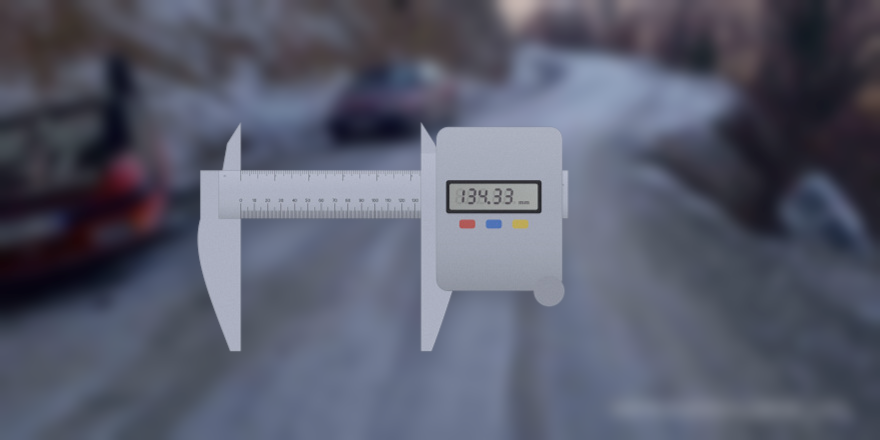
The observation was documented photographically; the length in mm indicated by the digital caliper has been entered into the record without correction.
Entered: 134.33 mm
